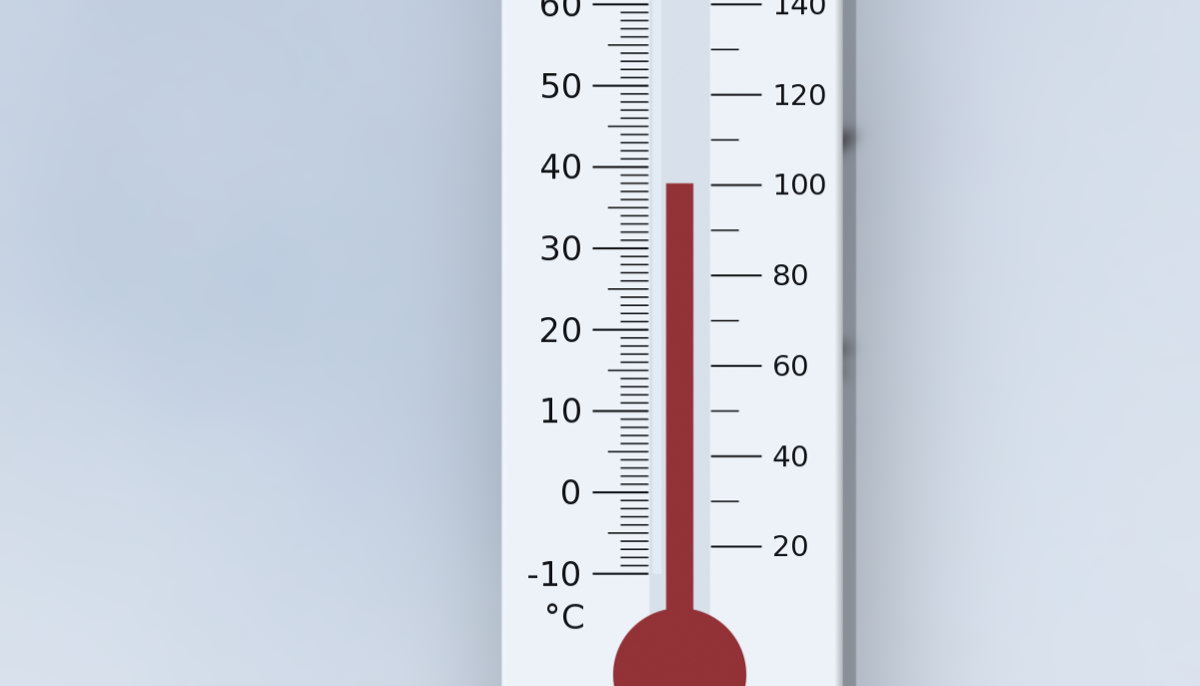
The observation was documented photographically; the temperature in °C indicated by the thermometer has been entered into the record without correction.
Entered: 38 °C
